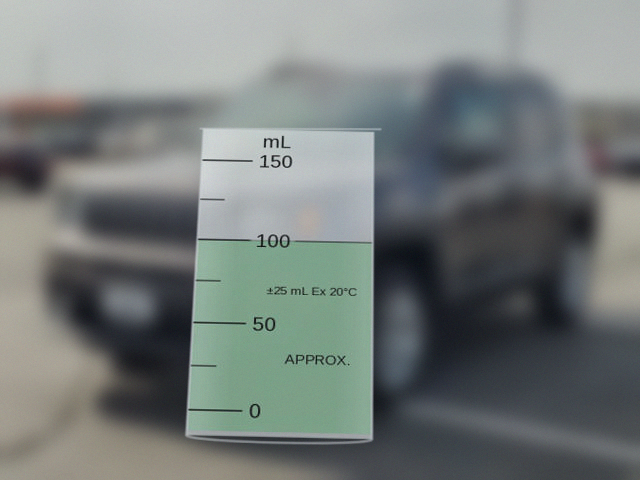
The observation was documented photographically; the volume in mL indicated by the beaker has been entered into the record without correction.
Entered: 100 mL
